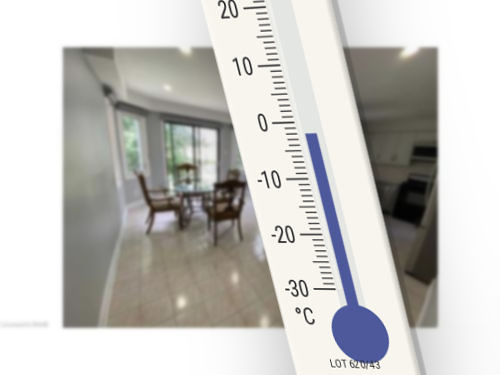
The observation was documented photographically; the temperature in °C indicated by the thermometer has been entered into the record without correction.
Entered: -2 °C
